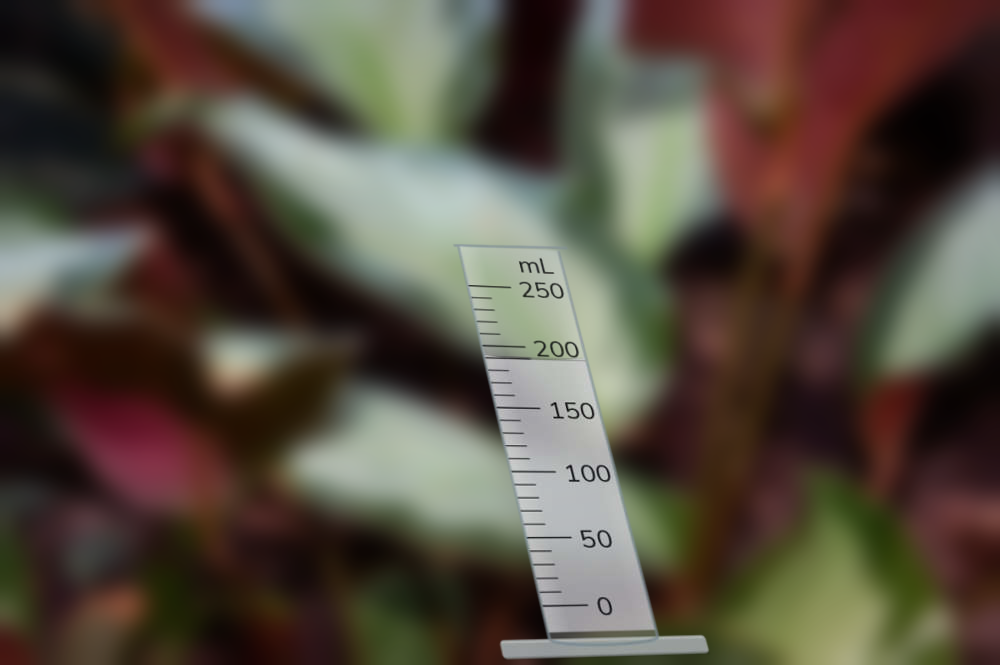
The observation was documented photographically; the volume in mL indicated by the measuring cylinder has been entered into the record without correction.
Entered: 190 mL
